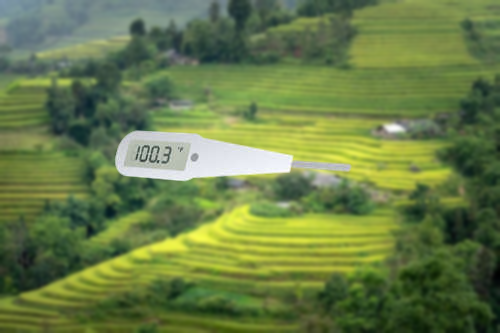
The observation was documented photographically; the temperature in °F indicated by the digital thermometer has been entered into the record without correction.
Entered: 100.3 °F
